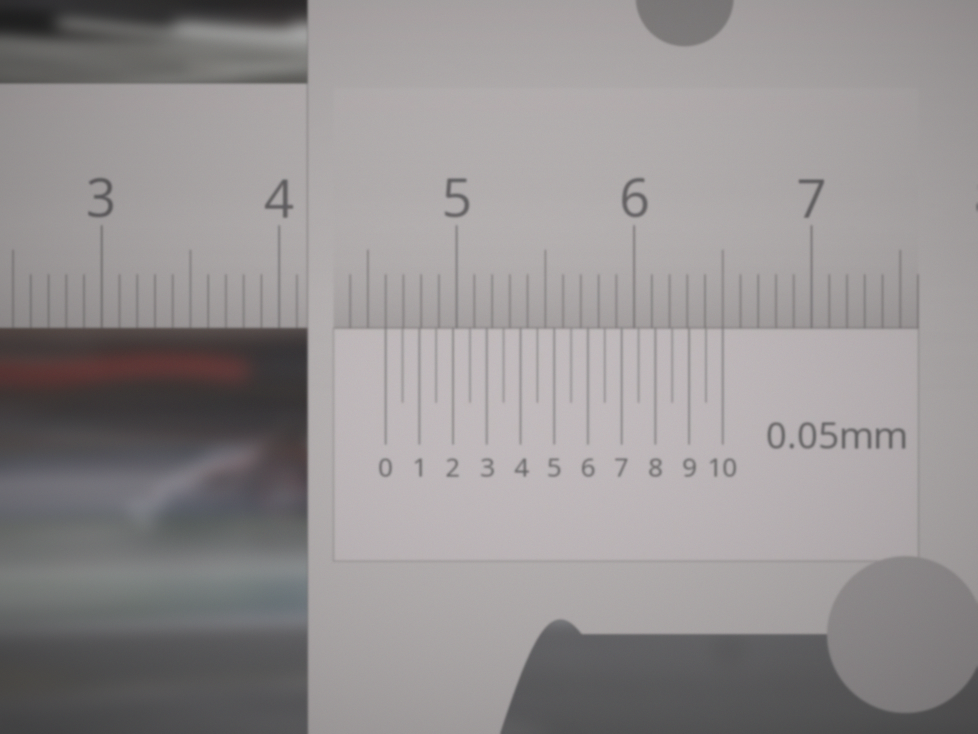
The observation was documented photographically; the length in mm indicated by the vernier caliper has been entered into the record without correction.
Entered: 46.0 mm
